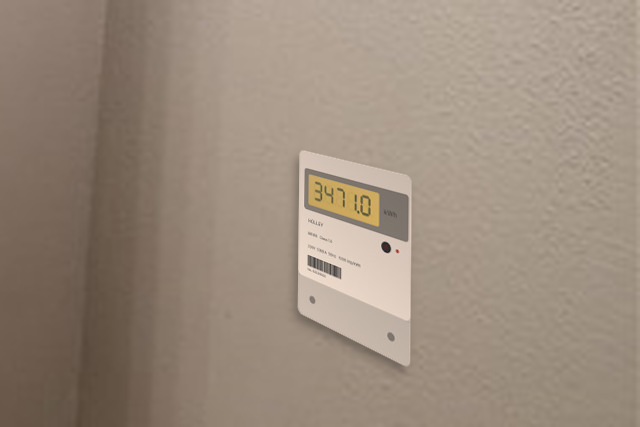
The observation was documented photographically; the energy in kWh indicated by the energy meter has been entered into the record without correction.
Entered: 3471.0 kWh
